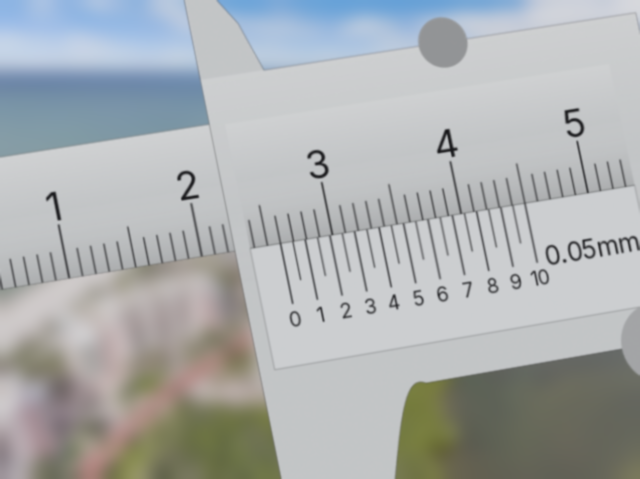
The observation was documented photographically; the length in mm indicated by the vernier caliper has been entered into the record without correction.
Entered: 26.0 mm
